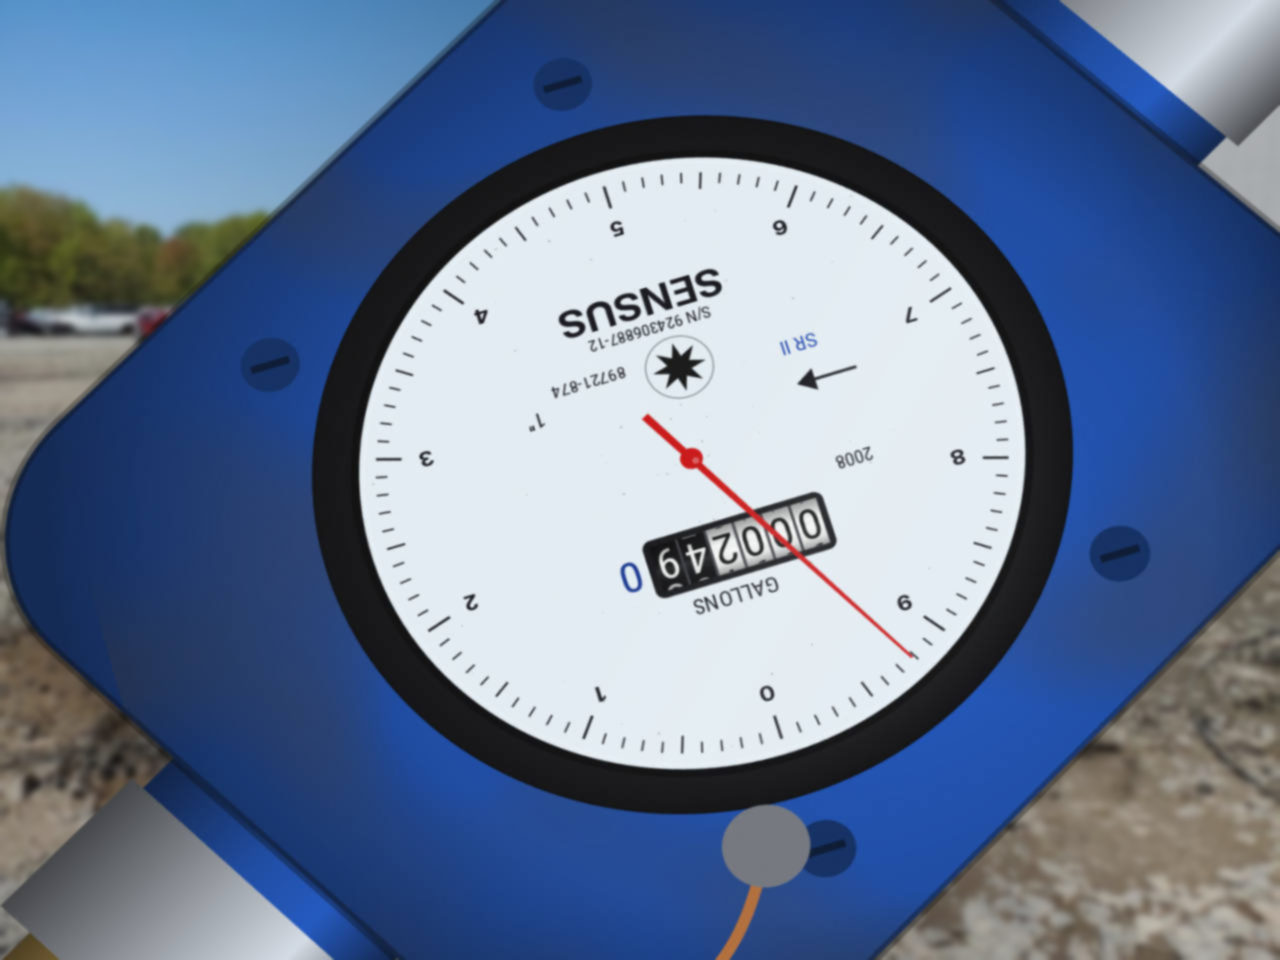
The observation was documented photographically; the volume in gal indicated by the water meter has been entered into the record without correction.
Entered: 2489.2 gal
